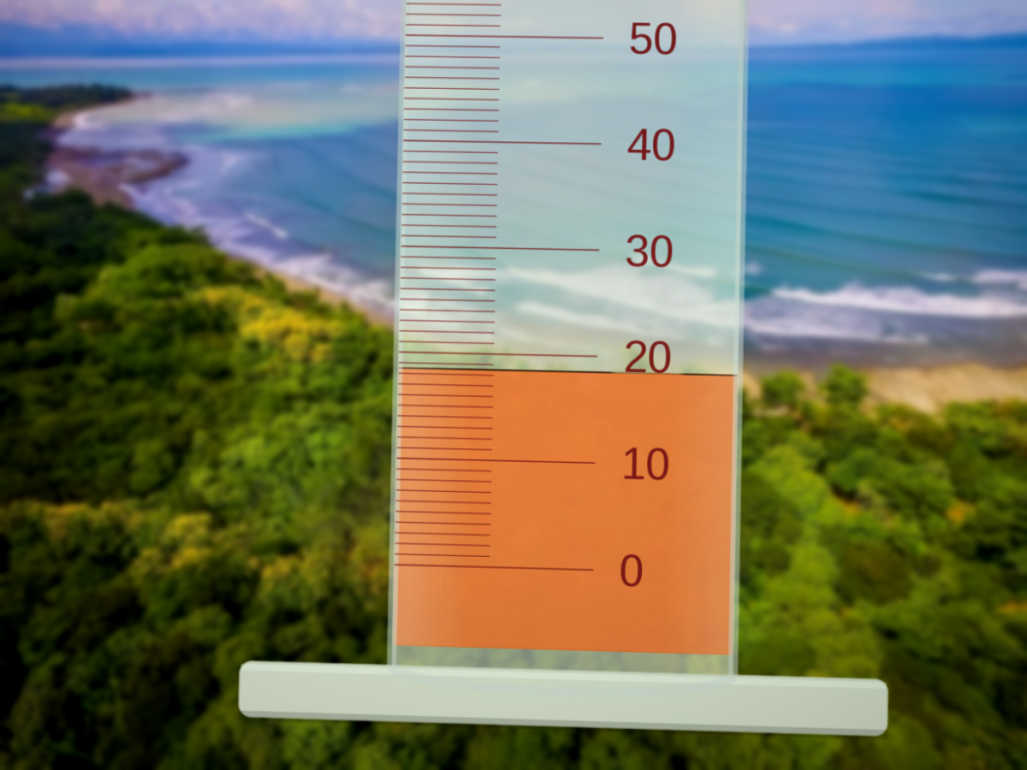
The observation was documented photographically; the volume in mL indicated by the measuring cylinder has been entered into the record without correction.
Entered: 18.5 mL
